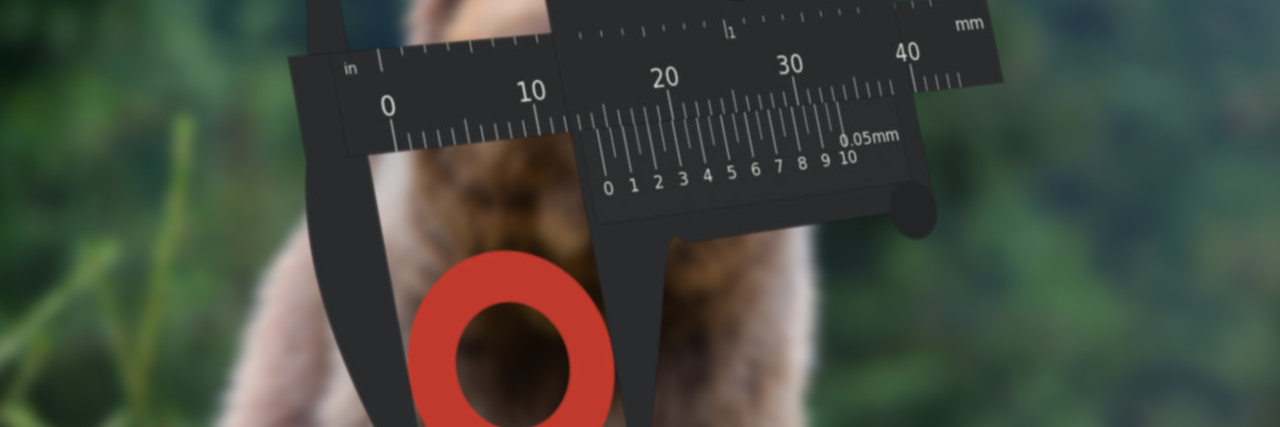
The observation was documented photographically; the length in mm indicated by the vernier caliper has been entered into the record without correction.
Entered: 14.2 mm
